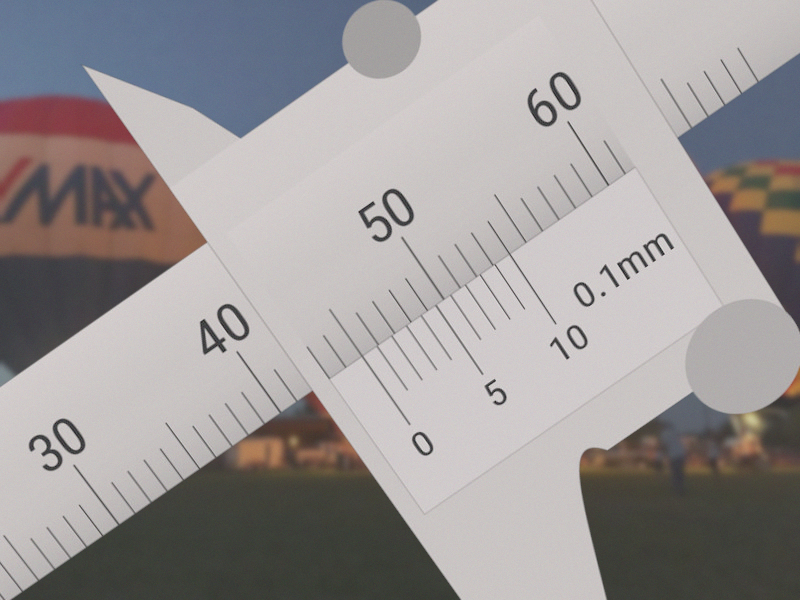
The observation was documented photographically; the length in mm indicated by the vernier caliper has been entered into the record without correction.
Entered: 45.0 mm
